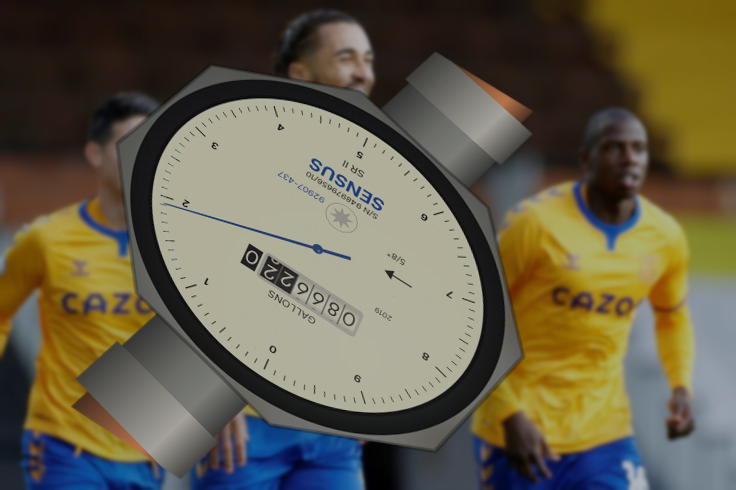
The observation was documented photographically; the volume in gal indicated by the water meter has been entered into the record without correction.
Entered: 866221.9 gal
